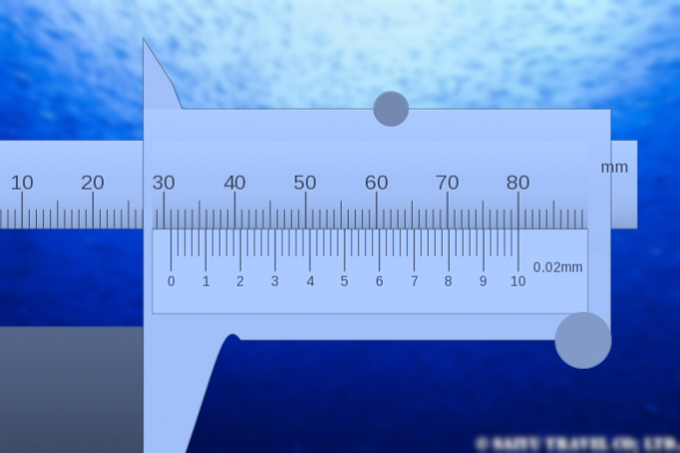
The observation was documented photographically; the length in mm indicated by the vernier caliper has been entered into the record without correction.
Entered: 31.0 mm
